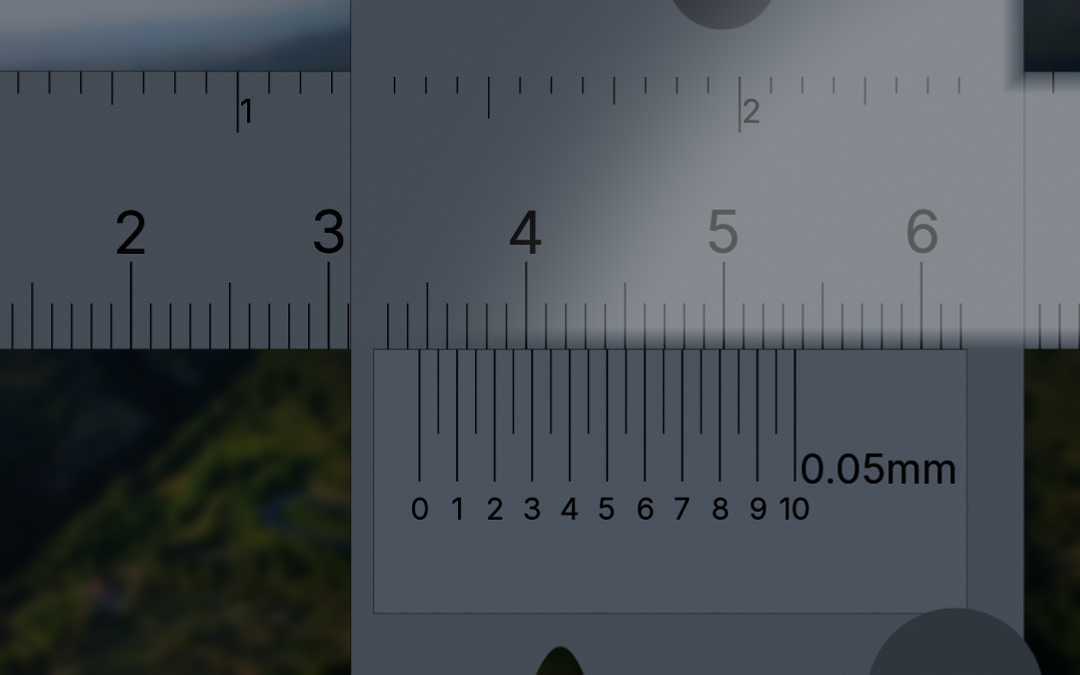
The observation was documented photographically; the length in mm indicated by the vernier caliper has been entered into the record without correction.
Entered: 34.6 mm
